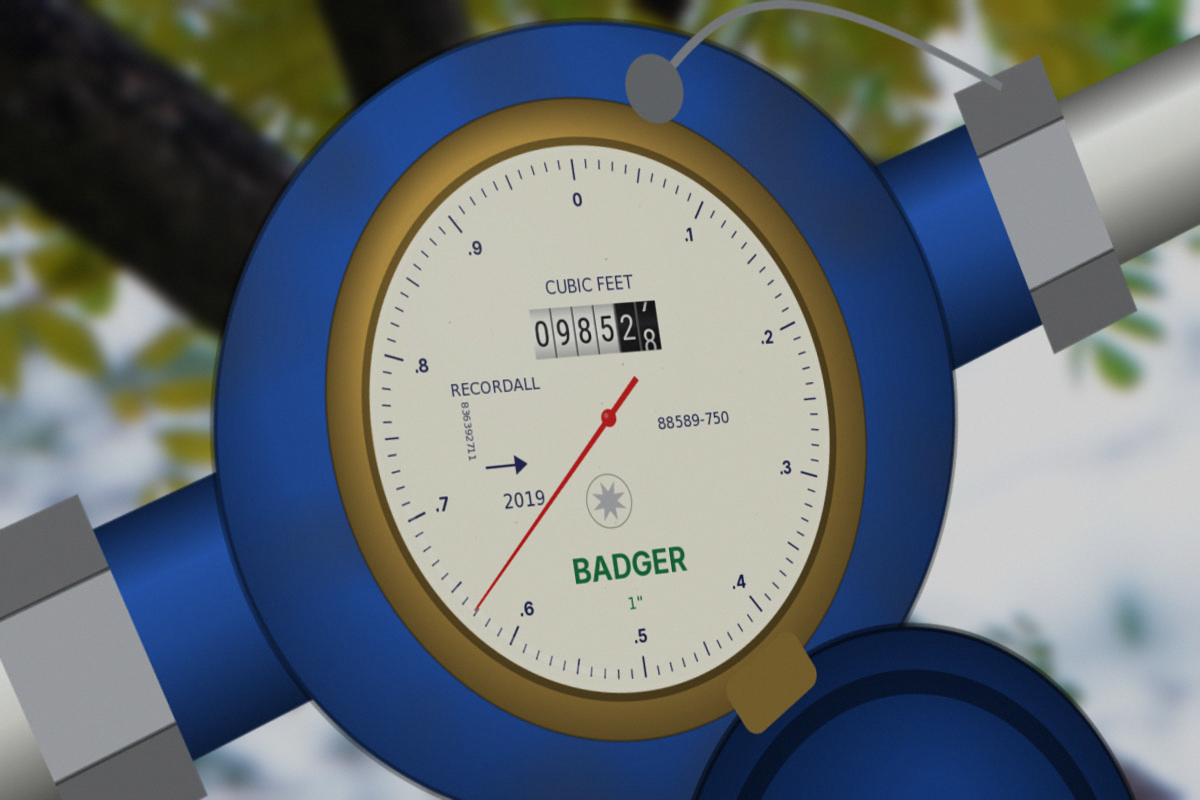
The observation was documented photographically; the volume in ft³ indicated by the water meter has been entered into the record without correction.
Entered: 98527.63 ft³
